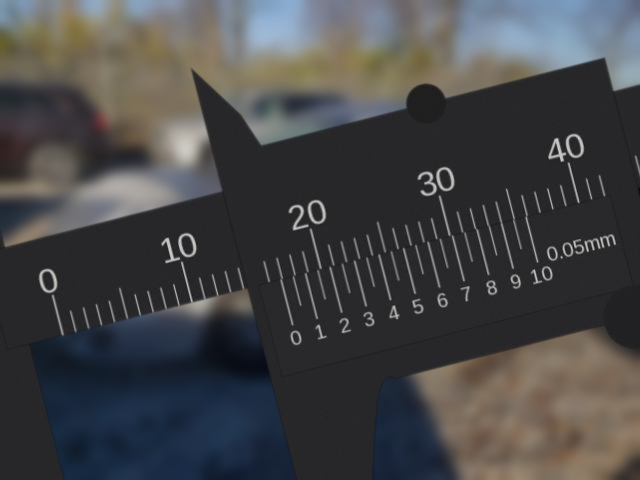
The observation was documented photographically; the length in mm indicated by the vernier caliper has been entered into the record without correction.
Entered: 16.9 mm
